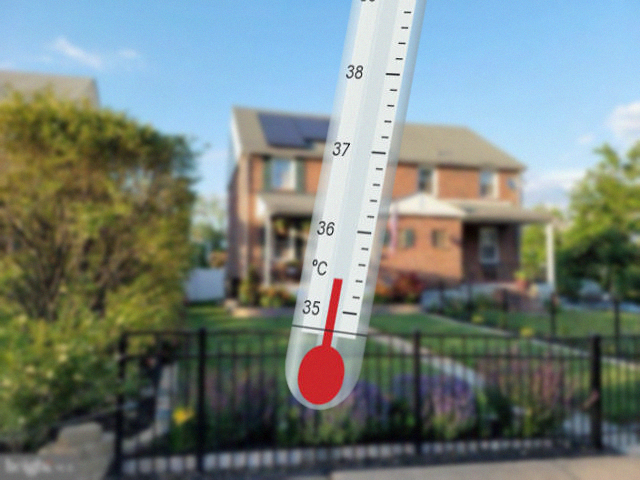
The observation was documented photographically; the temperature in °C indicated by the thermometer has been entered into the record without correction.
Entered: 35.4 °C
